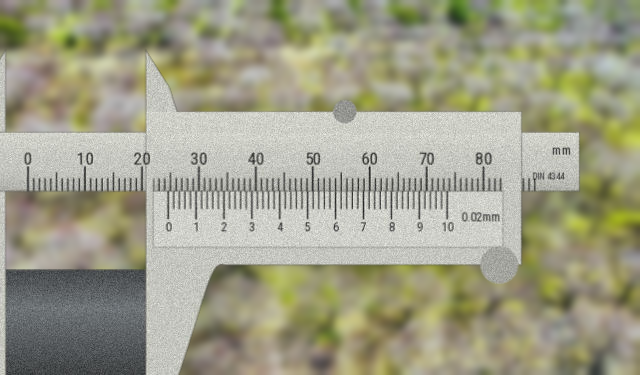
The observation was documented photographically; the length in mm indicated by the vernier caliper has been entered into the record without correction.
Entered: 24.6 mm
